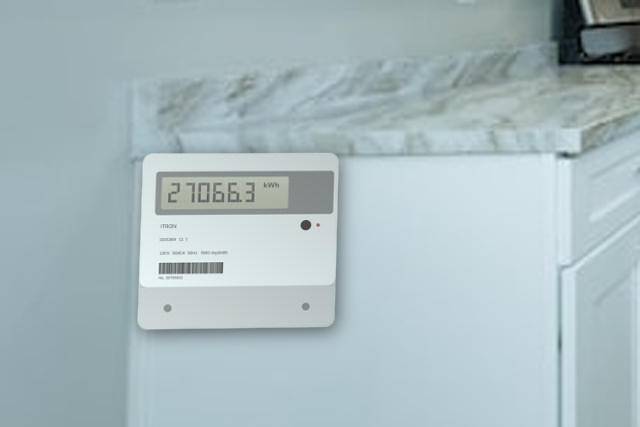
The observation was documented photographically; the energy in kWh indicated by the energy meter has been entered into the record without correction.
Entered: 27066.3 kWh
